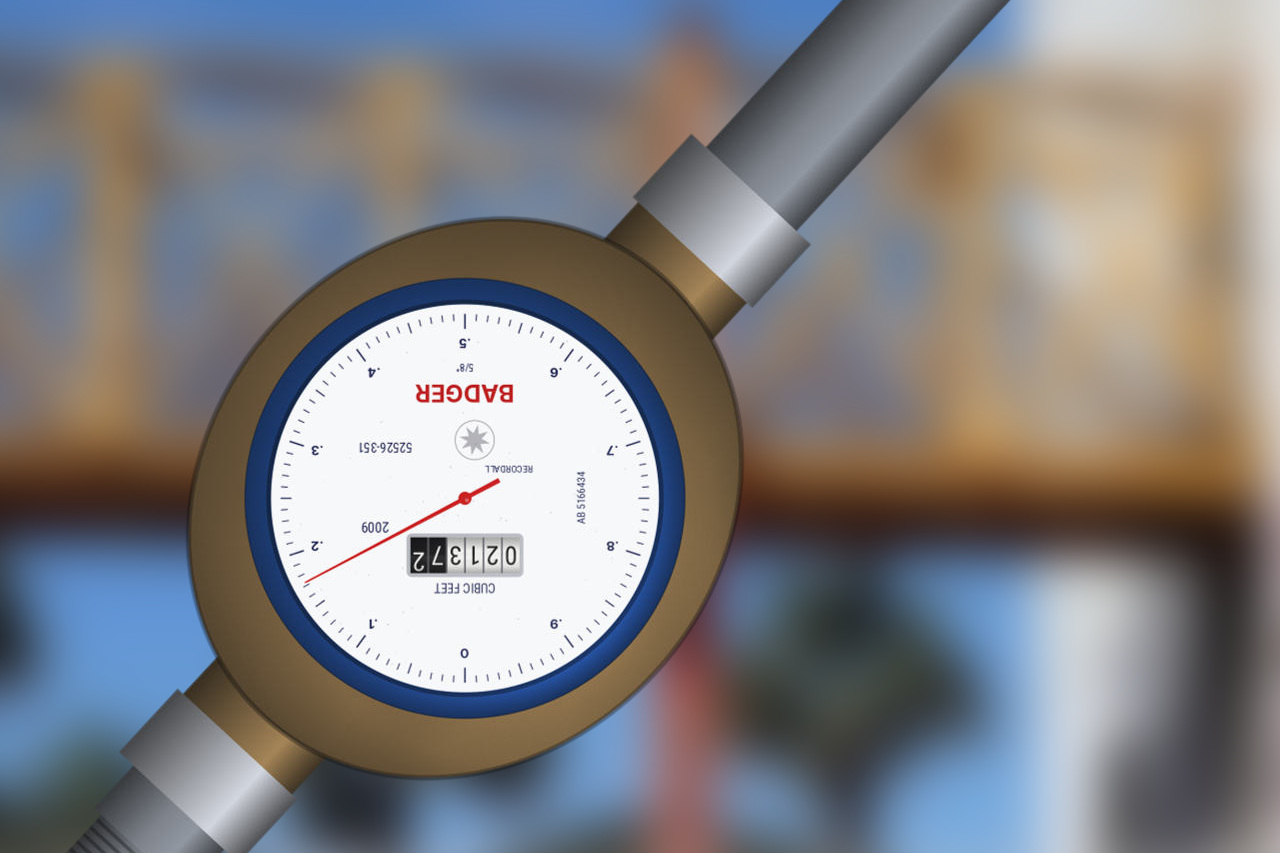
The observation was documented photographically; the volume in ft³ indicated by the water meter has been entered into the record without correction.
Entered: 21372.17 ft³
